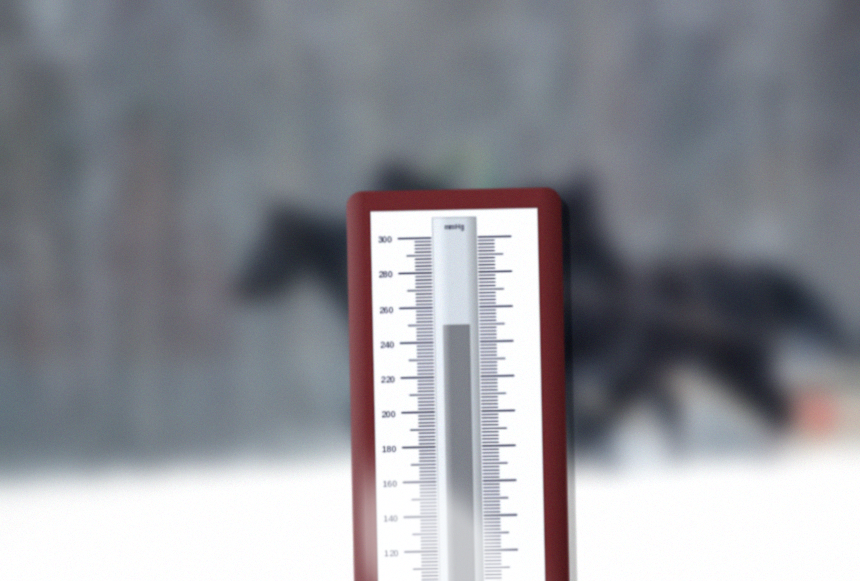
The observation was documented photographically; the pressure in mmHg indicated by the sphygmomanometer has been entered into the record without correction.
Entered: 250 mmHg
